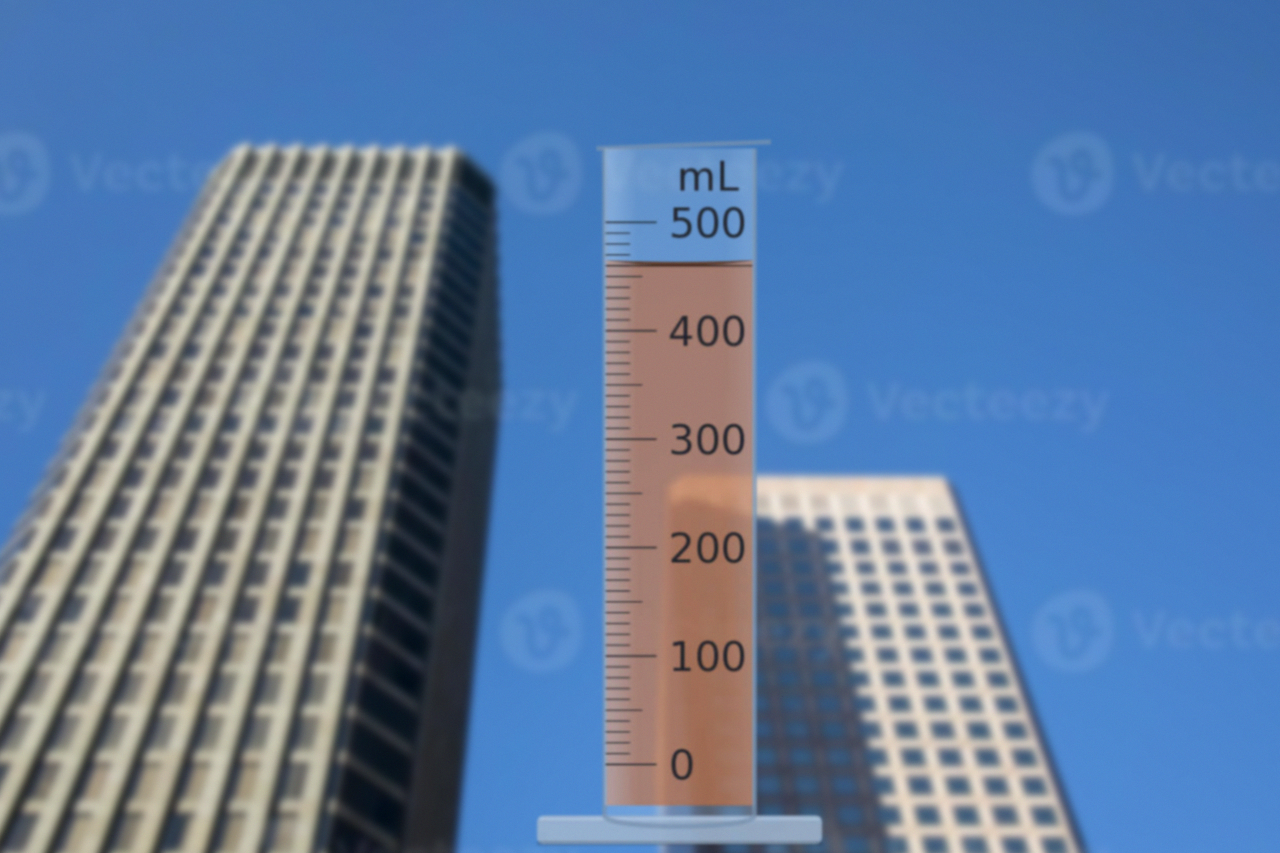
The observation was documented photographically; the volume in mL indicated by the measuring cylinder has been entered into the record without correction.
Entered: 460 mL
